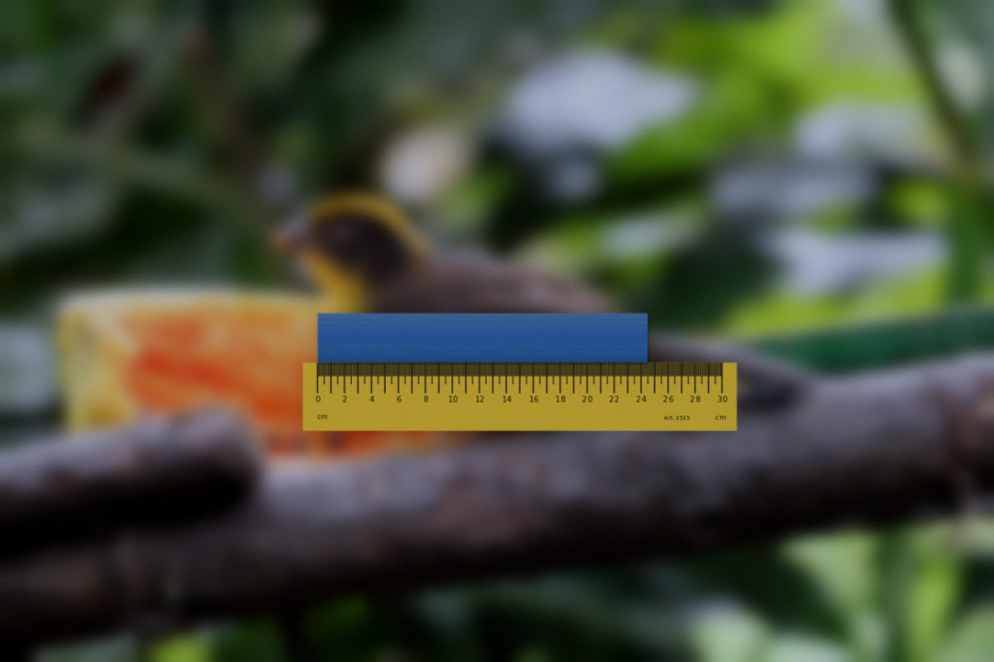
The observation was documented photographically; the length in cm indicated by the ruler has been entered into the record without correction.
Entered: 24.5 cm
